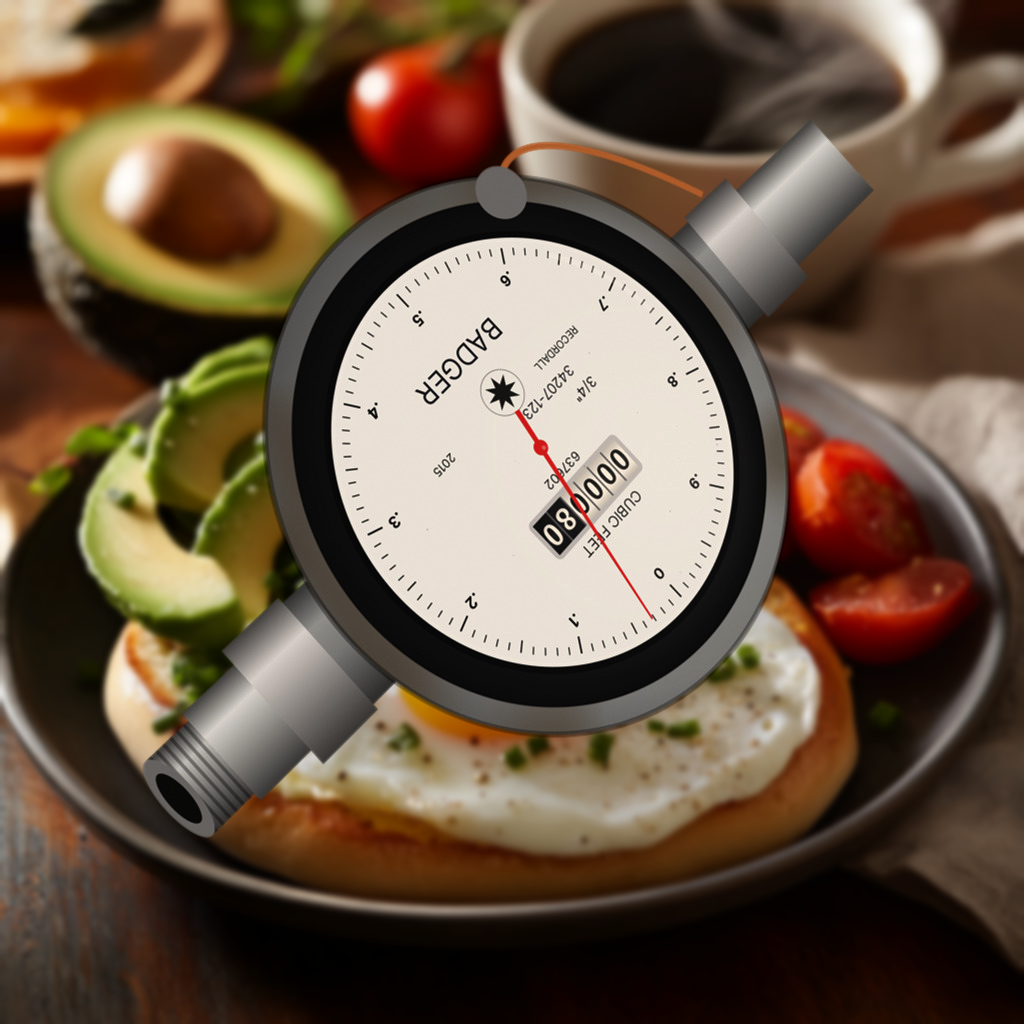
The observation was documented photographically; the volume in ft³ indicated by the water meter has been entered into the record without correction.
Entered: 80.03 ft³
